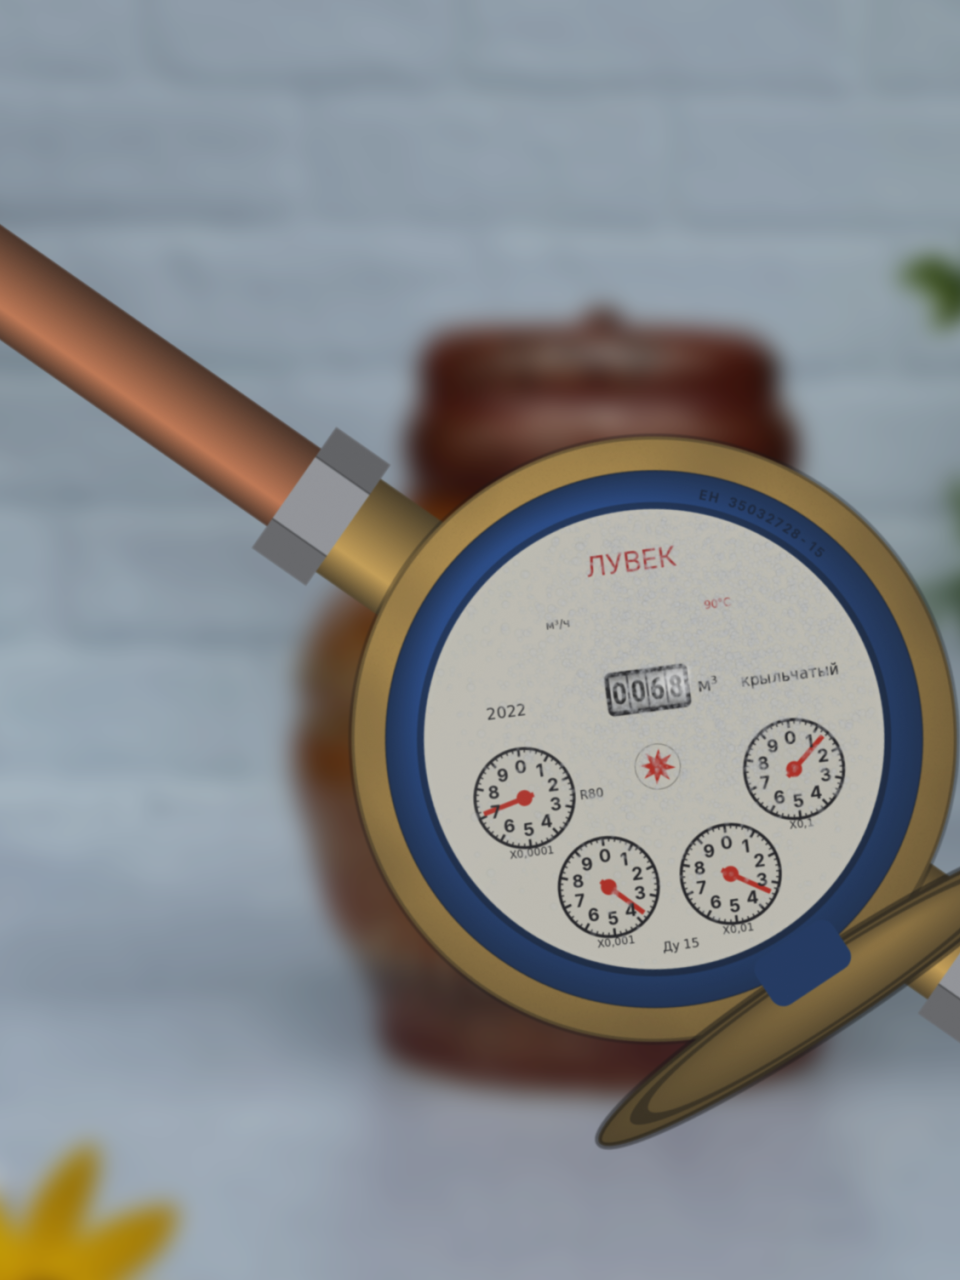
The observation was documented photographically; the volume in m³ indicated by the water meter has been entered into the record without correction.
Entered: 68.1337 m³
